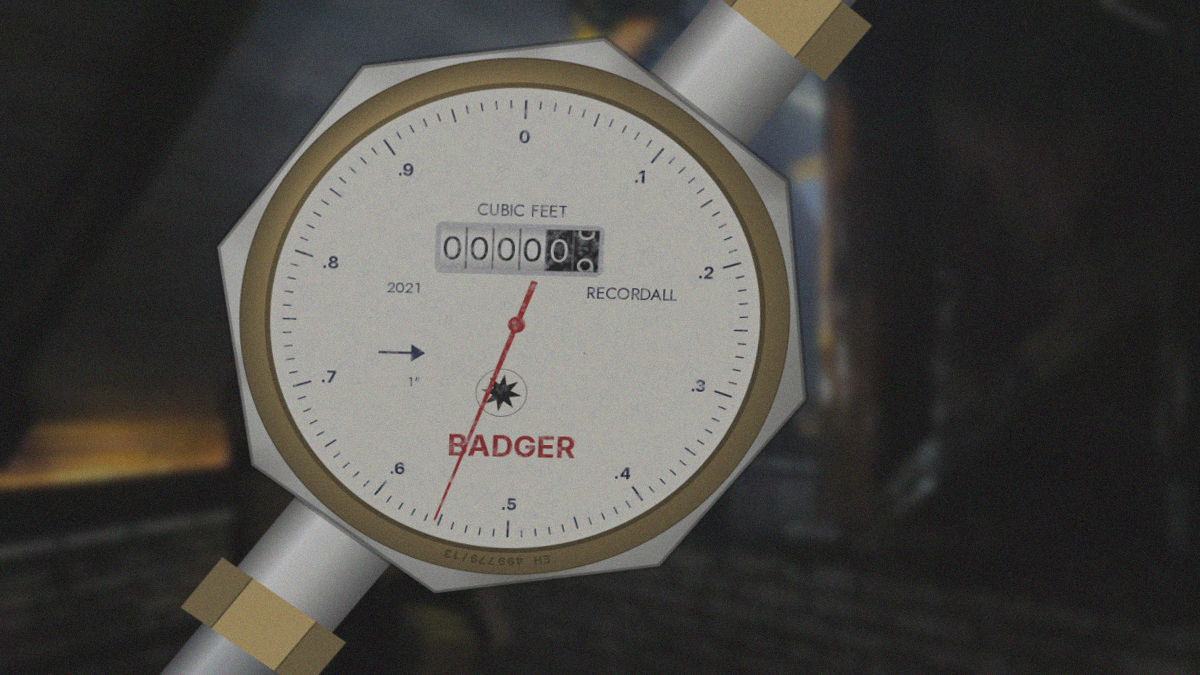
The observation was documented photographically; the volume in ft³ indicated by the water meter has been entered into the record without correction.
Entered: 8.55 ft³
